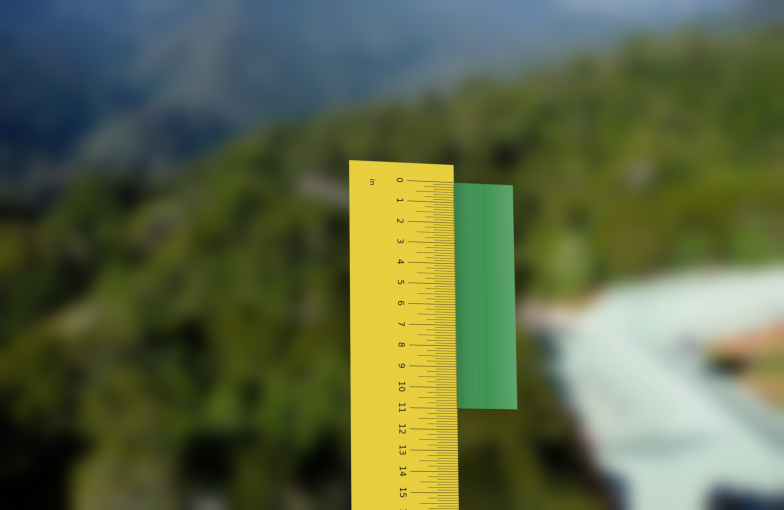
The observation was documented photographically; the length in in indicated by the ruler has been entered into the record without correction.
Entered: 11 in
